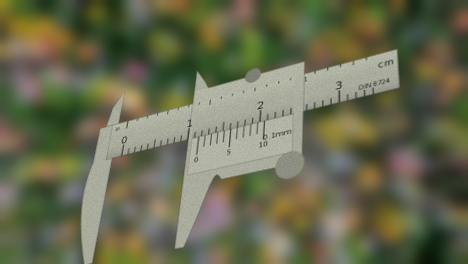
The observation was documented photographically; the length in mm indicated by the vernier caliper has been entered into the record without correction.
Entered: 11.6 mm
